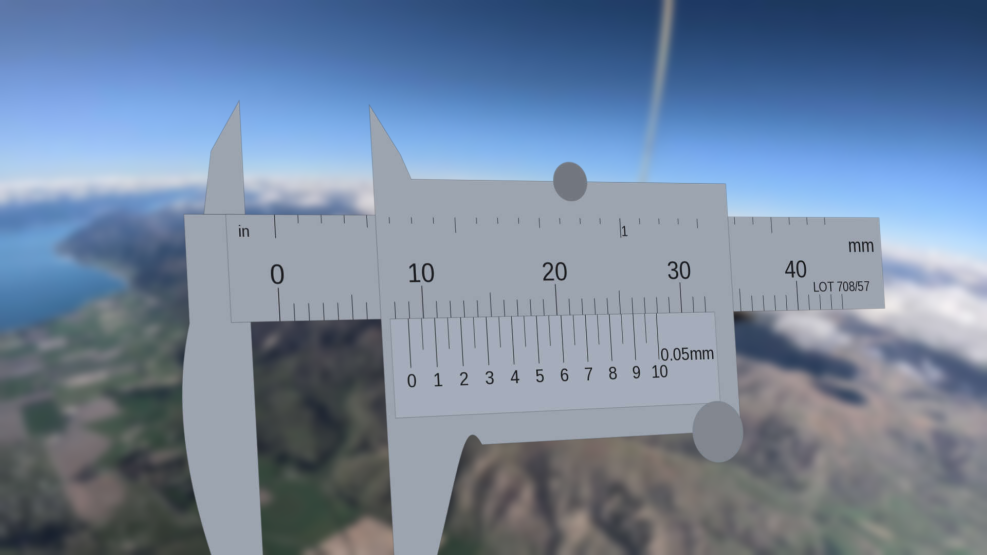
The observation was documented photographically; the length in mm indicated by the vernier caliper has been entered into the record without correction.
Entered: 8.9 mm
